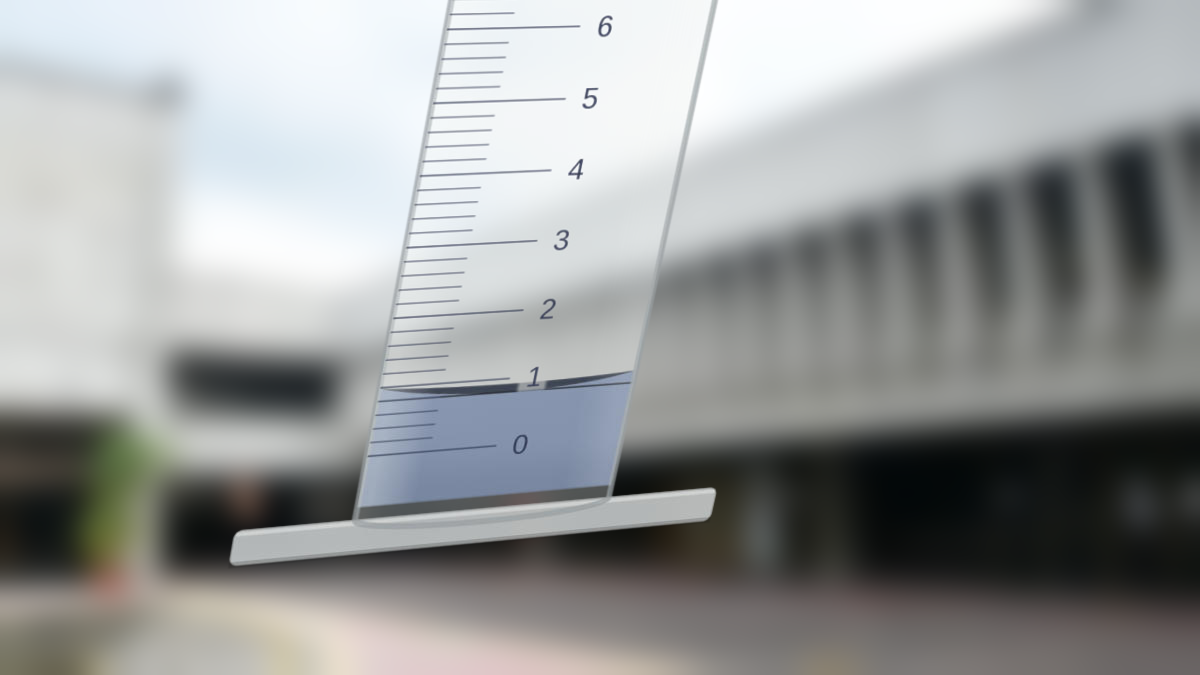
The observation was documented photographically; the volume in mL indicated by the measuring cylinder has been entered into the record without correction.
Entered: 0.8 mL
